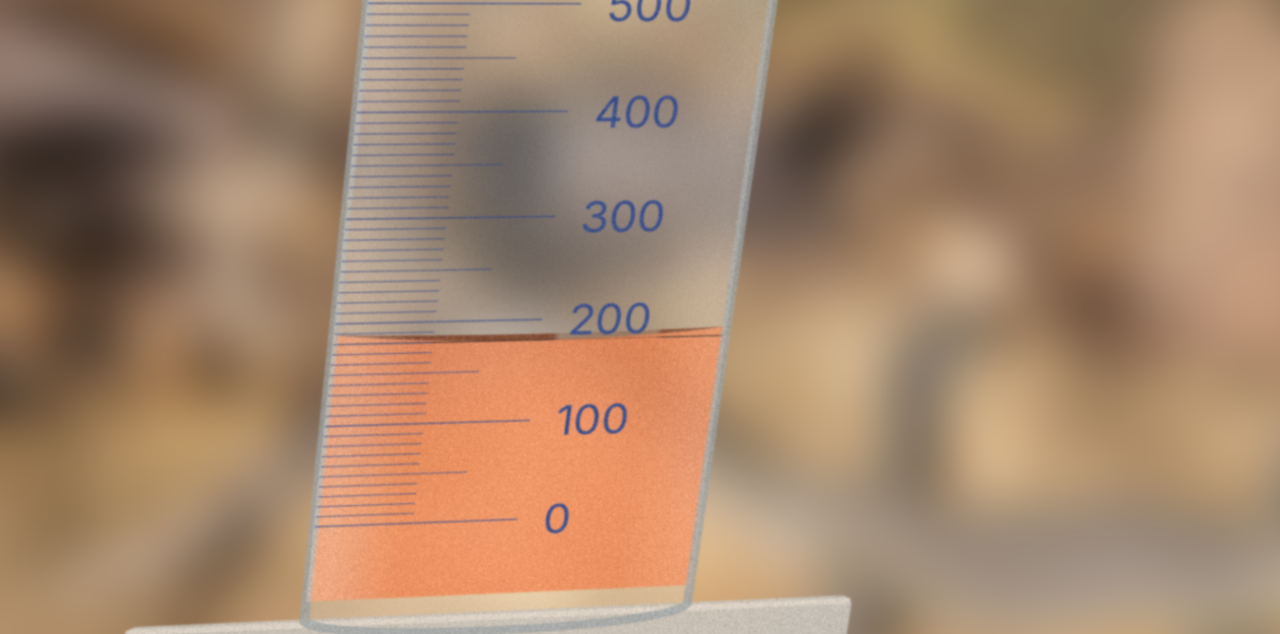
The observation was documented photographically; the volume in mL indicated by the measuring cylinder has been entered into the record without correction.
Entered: 180 mL
